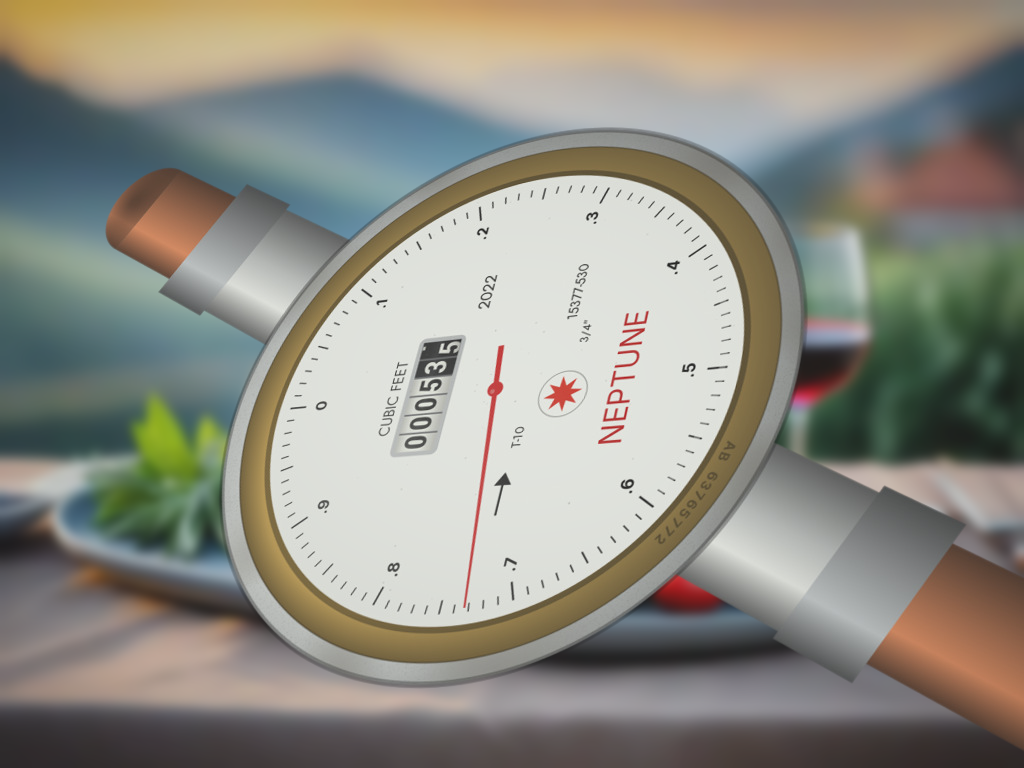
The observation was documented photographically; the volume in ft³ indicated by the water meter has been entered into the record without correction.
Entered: 534.73 ft³
